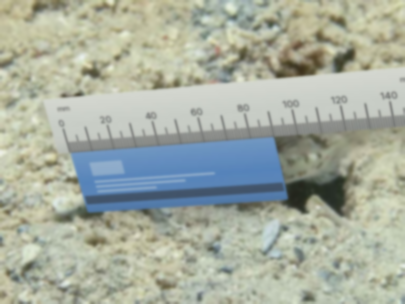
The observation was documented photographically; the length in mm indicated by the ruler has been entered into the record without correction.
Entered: 90 mm
